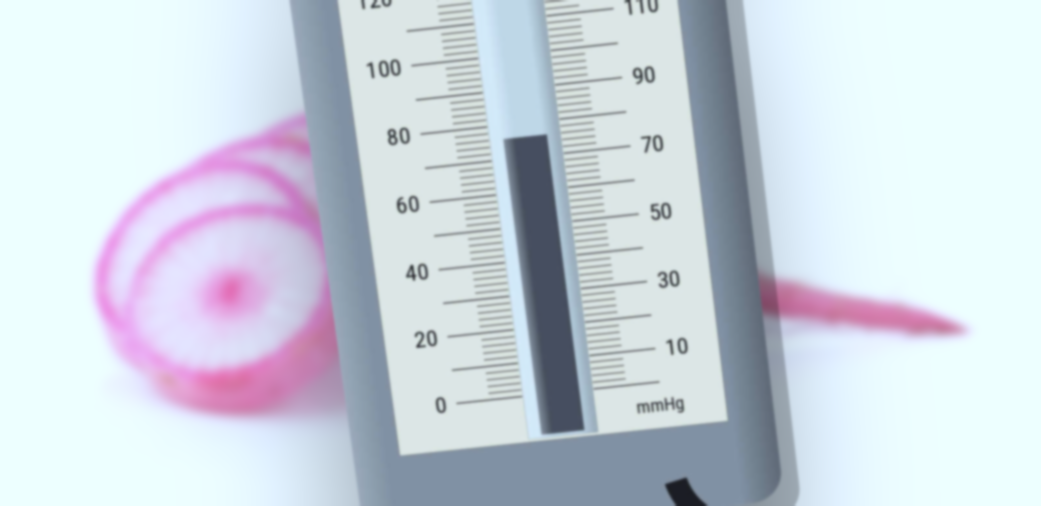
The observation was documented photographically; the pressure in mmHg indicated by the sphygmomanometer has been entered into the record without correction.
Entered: 76 mmHg
